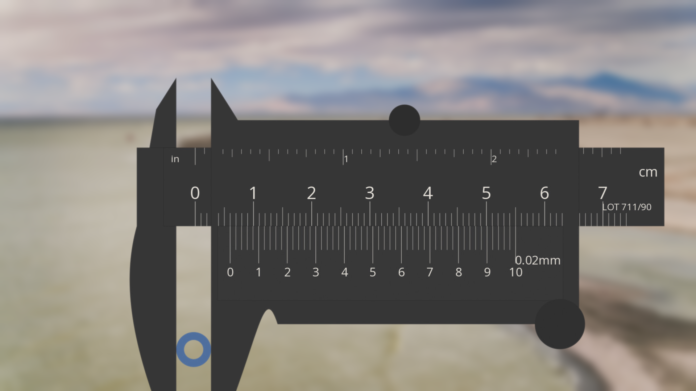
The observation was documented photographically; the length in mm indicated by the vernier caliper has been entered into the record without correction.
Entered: 6.0 mm
